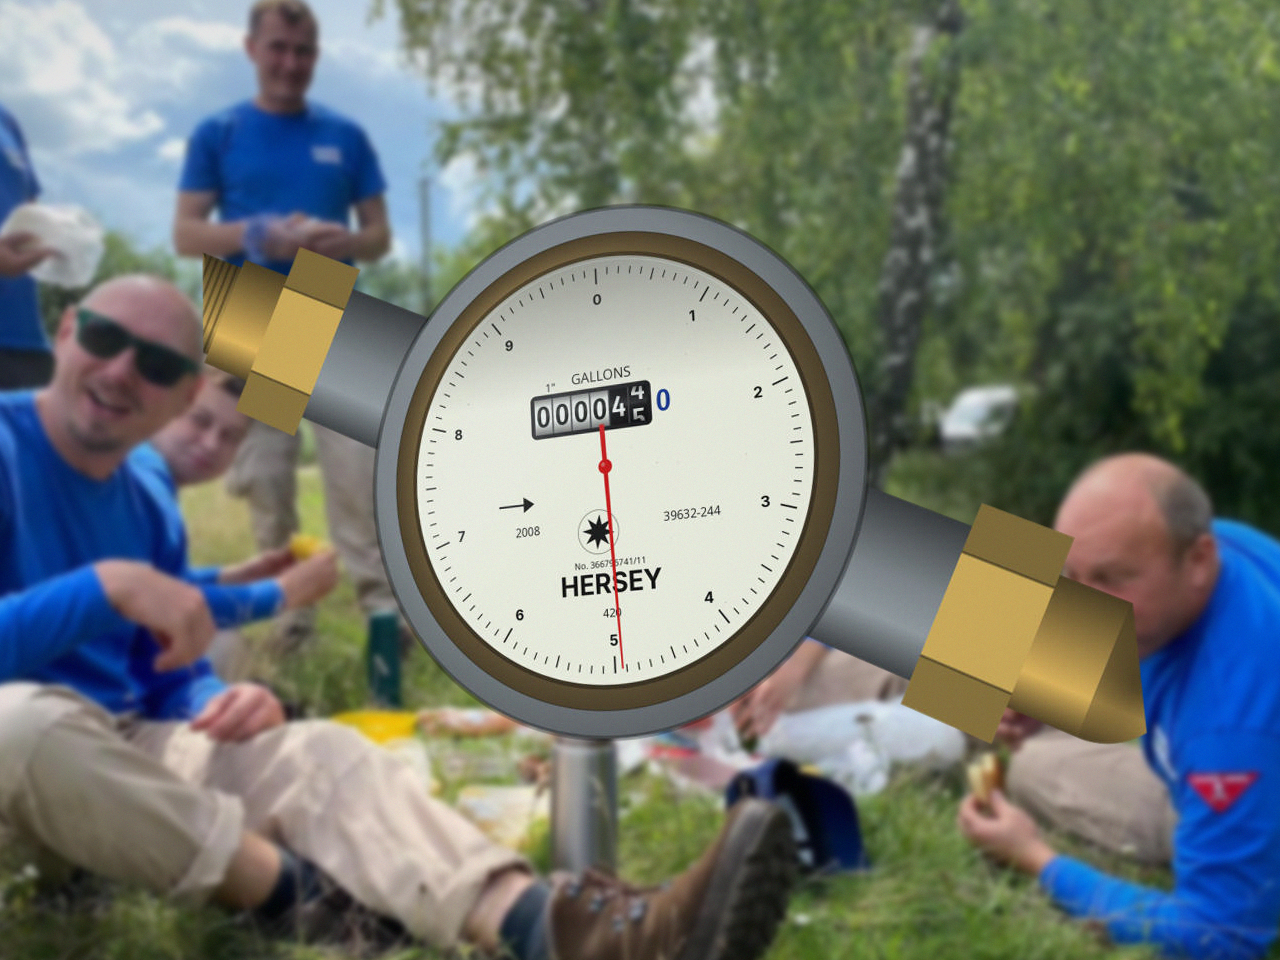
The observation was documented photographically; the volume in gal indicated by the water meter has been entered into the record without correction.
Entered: 444.9 gal
